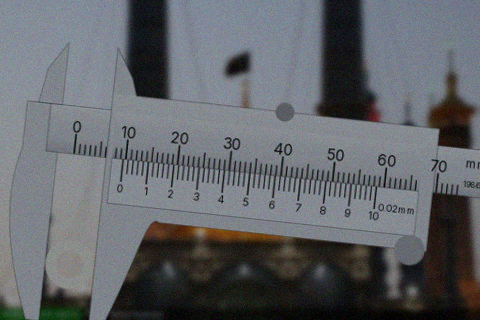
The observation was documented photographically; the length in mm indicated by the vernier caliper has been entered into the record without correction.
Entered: 9.5 mm
